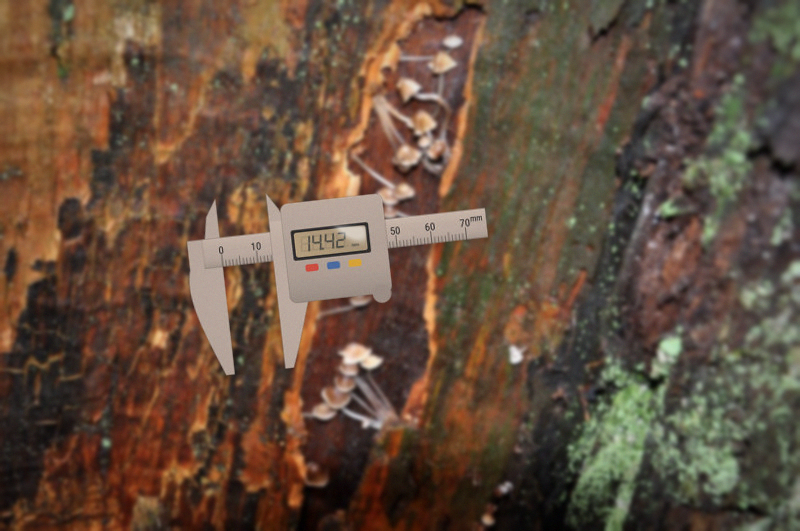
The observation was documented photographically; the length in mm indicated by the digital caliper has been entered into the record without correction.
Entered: 14.42 mm
